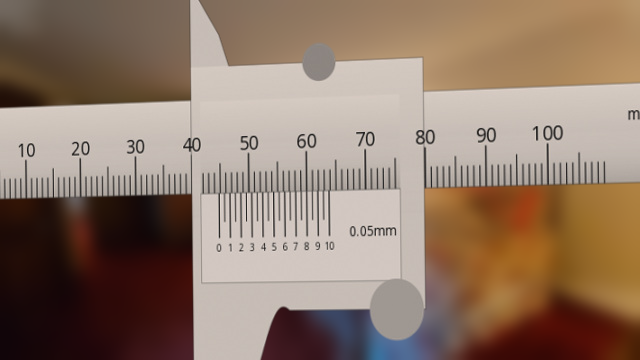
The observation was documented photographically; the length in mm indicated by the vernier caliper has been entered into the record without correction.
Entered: 44.8 mm
